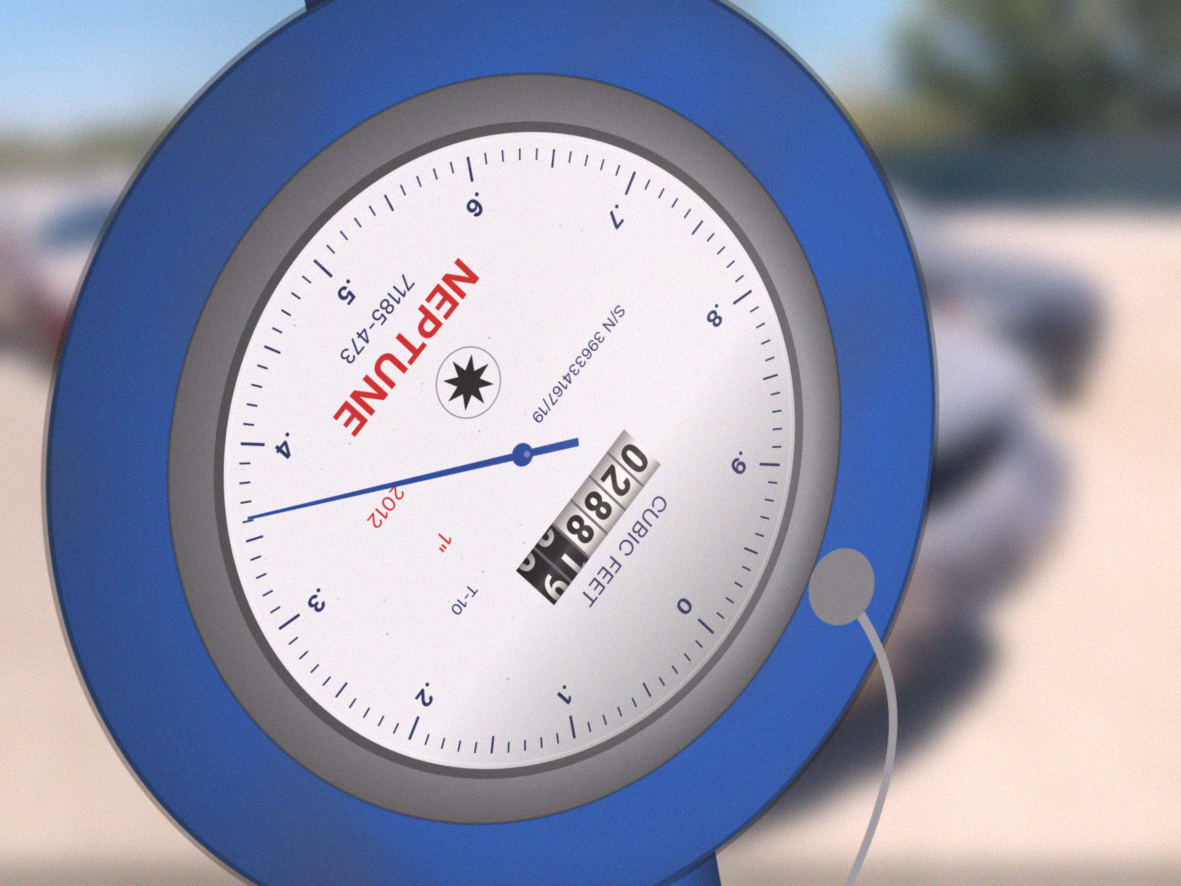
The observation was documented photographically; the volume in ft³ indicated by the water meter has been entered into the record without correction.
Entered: 28819.36 ft³
